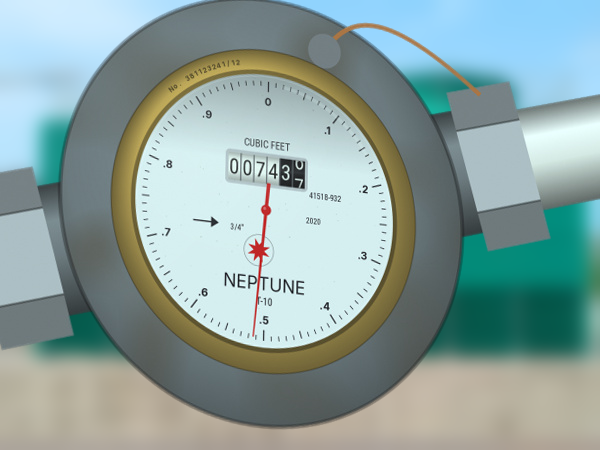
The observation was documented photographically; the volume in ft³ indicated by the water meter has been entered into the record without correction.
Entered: 7436.51 ft³
